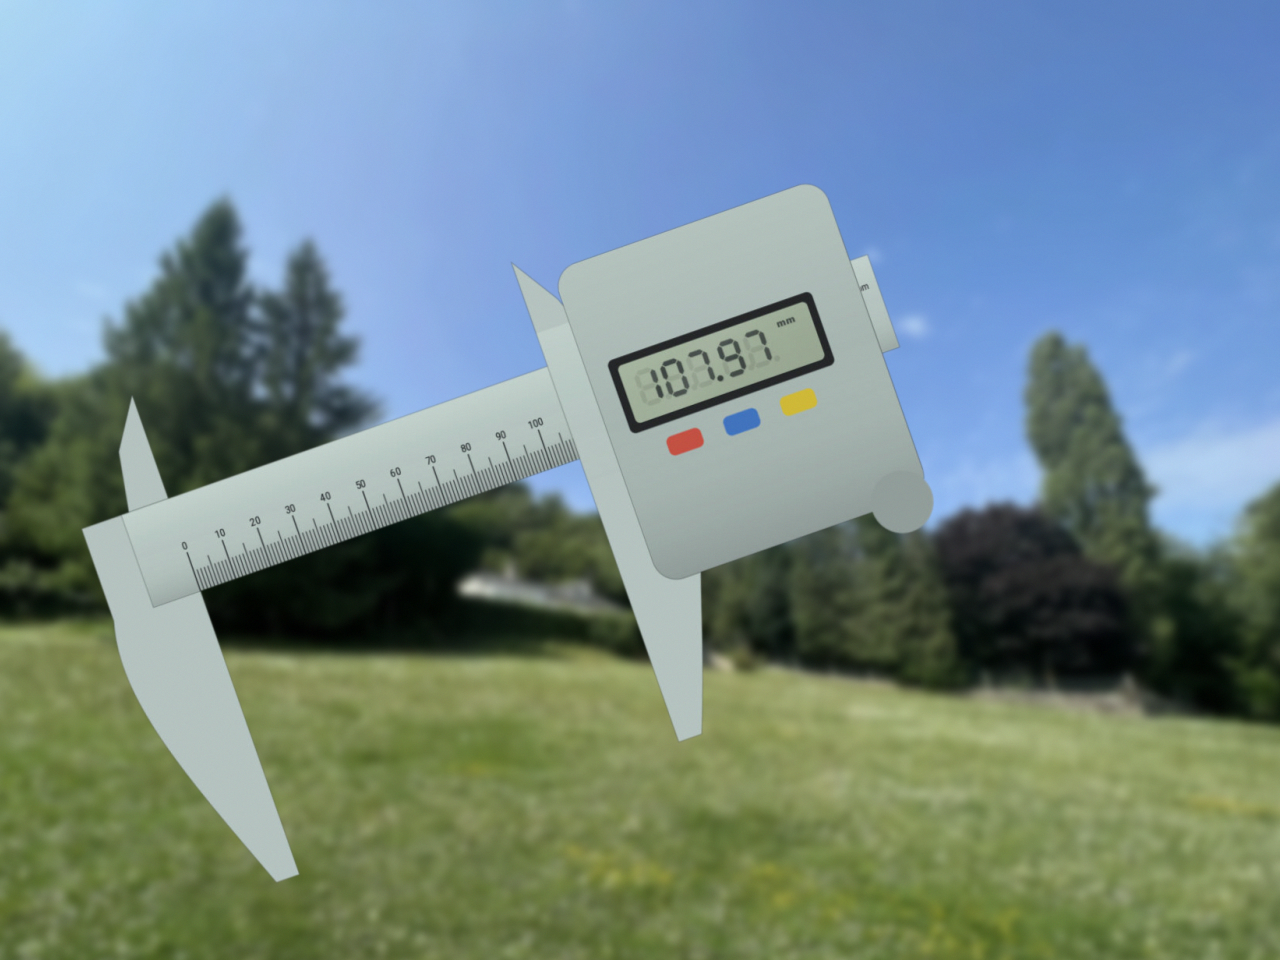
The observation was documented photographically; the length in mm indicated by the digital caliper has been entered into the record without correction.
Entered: 107.97 mm
